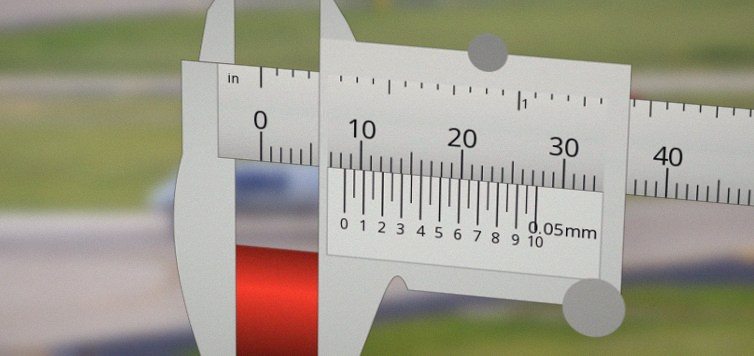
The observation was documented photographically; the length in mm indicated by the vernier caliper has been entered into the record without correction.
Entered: 8.4 mm
